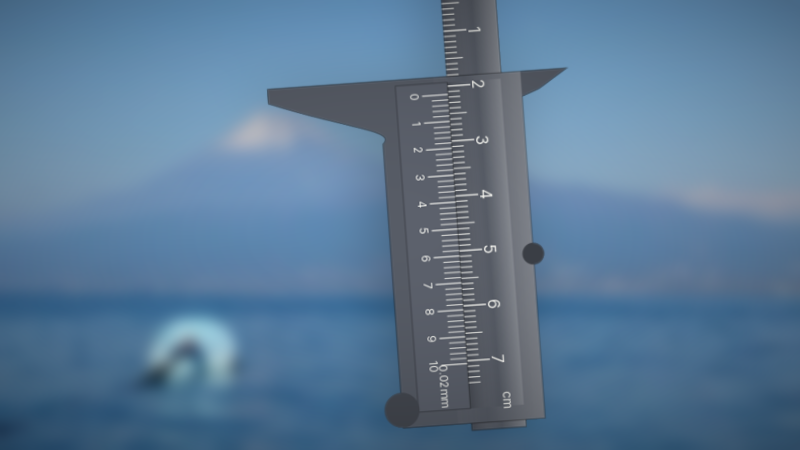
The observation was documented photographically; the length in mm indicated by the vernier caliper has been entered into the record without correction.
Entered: 21.5 mm
